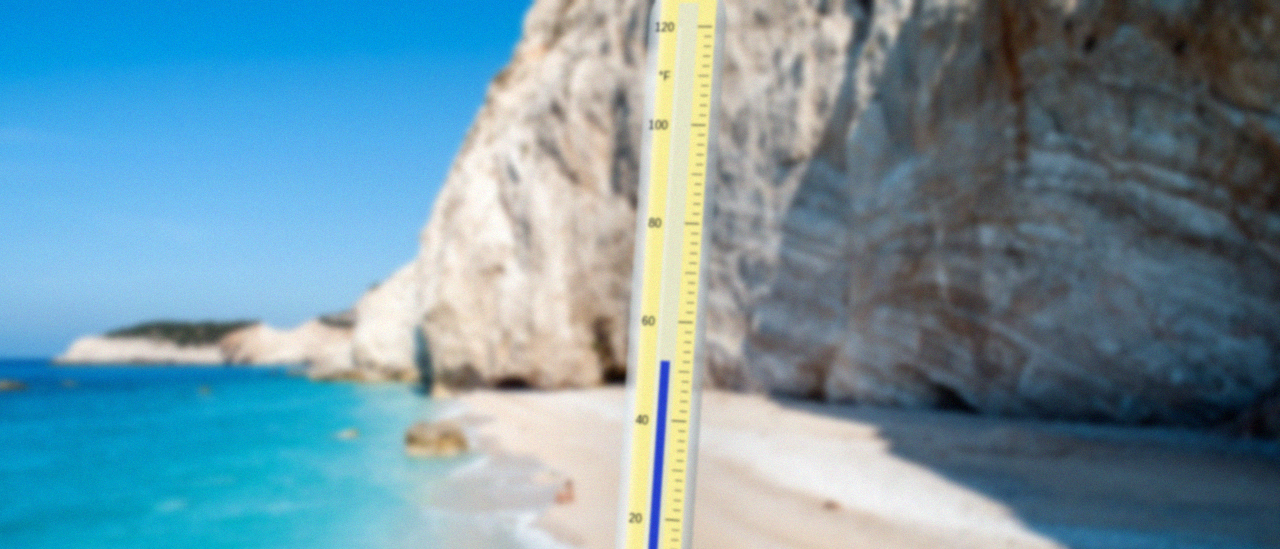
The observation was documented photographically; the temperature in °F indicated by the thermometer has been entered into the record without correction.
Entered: 52 °F
